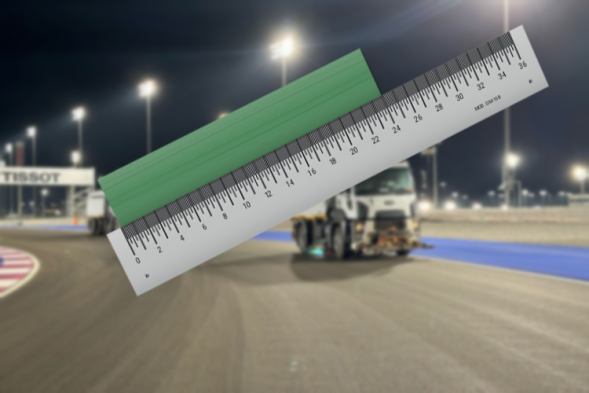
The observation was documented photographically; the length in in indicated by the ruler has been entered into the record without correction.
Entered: 24 in
